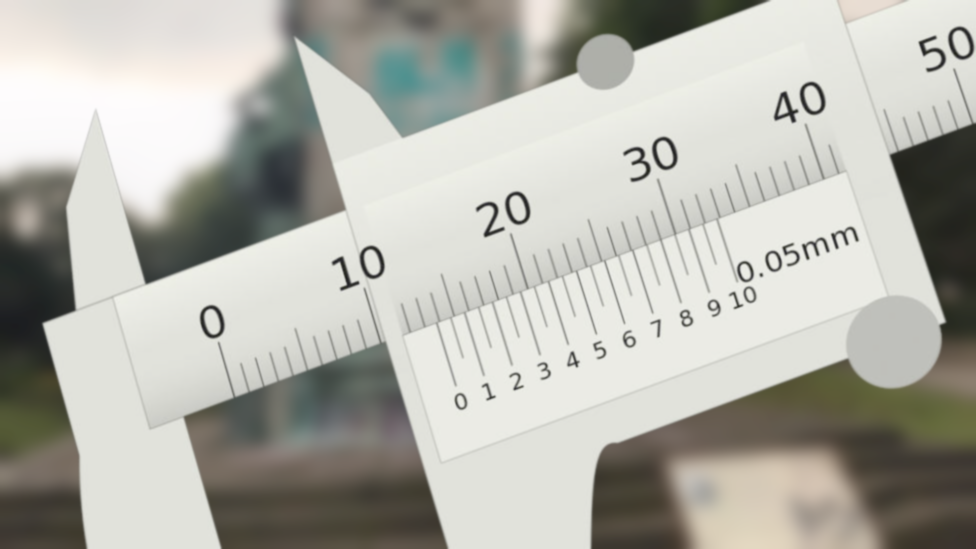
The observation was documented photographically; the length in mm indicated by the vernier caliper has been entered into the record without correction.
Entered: 13.8 mm
